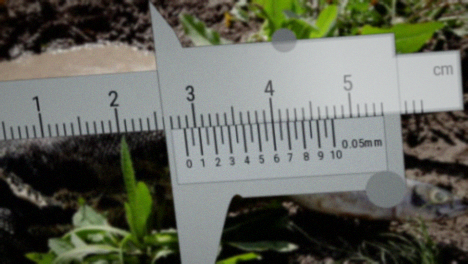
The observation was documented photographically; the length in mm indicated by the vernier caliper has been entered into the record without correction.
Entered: 28.6 mm
